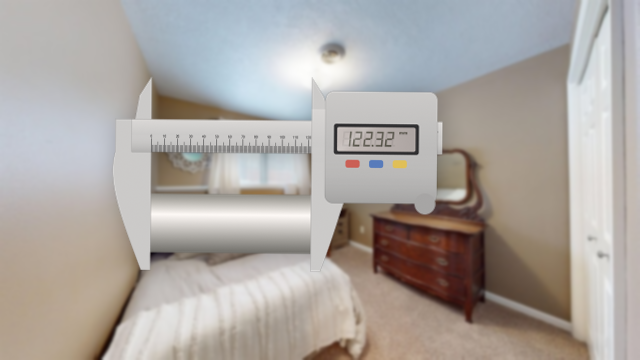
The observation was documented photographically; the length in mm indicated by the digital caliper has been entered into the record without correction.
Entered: 122.32 mm
